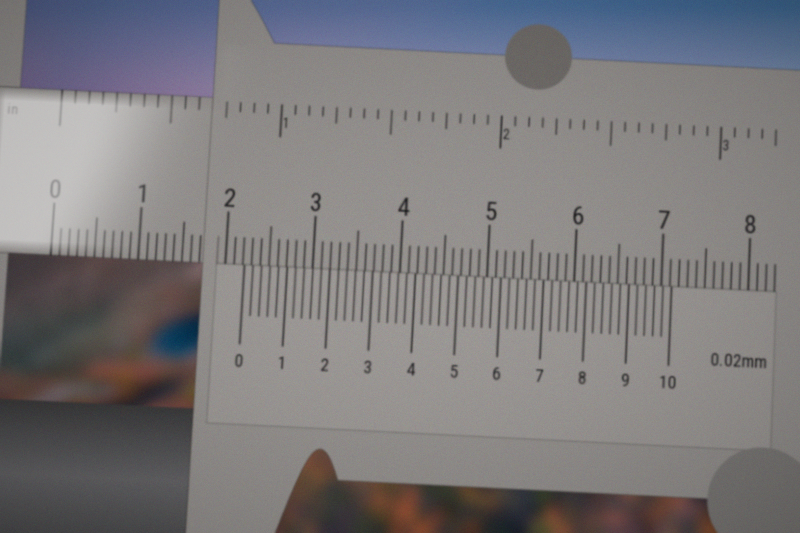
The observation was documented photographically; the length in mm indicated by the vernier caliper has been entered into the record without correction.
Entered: 22.2 mm
